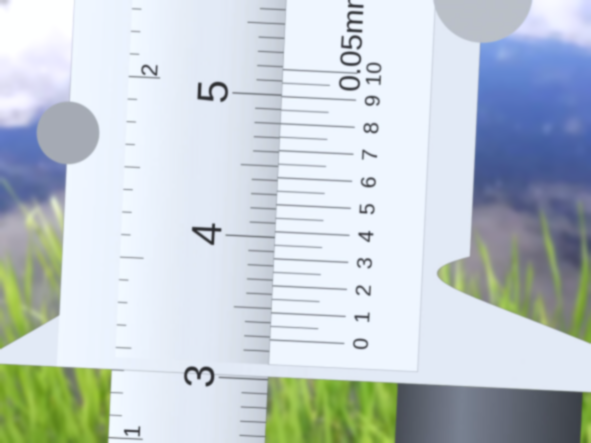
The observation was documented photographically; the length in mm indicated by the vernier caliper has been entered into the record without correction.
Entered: 32.8 mm
